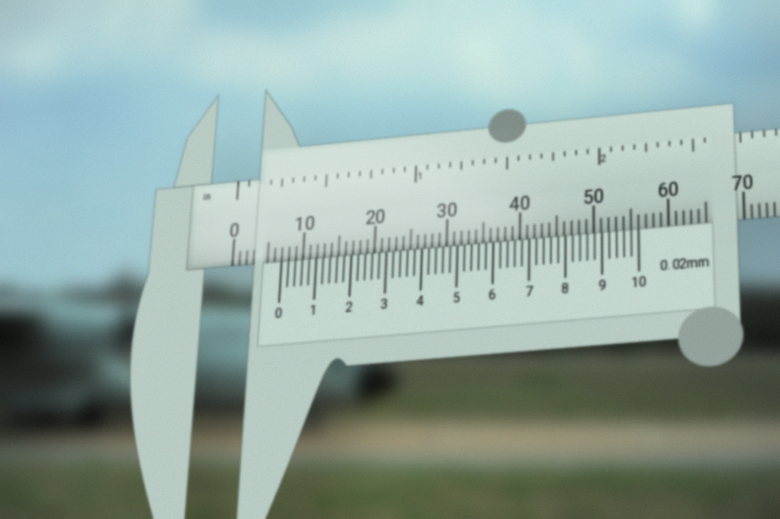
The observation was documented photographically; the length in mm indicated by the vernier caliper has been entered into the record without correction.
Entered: 7.0 mm
